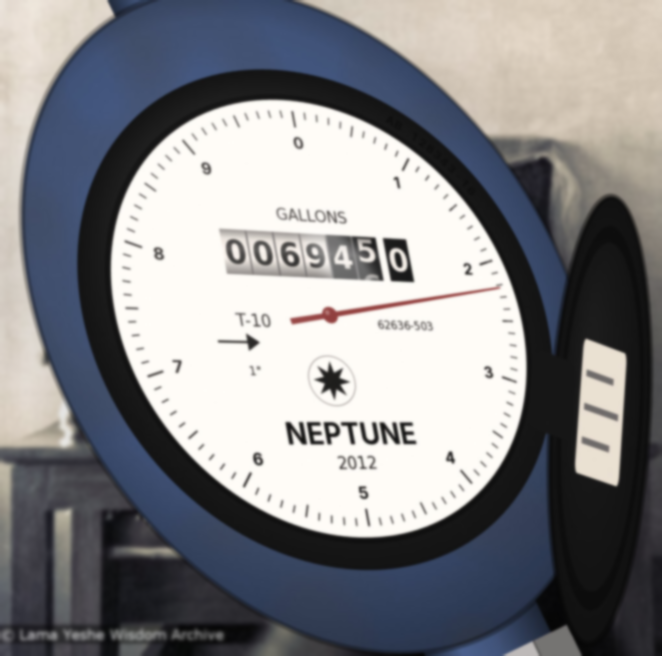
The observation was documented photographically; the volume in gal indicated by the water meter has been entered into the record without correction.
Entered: 69452.2 gal
